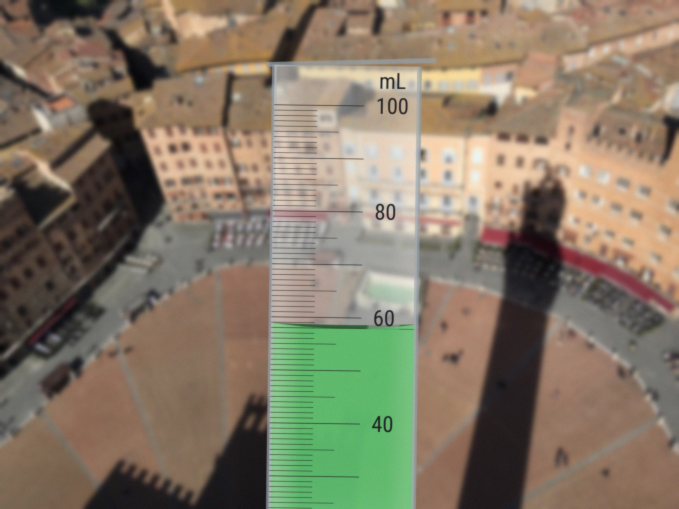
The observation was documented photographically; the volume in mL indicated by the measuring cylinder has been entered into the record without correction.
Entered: 58 mL
